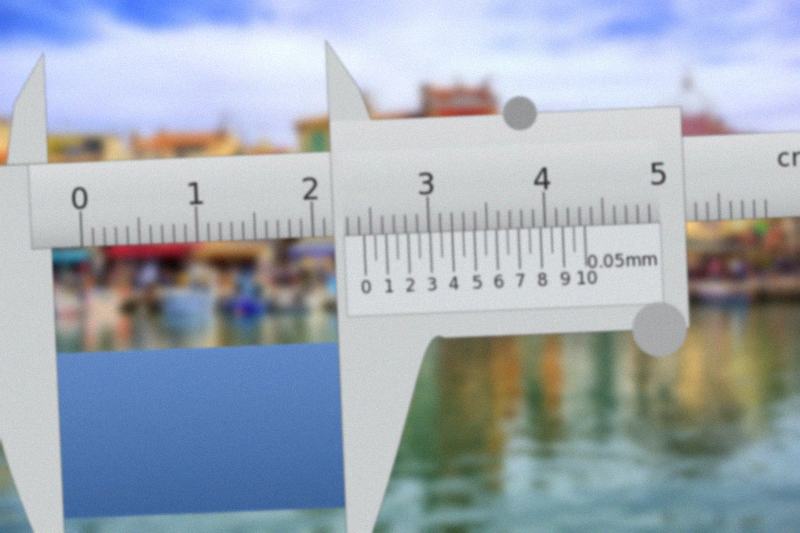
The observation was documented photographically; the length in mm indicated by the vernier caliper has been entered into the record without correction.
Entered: 24.4 mm
